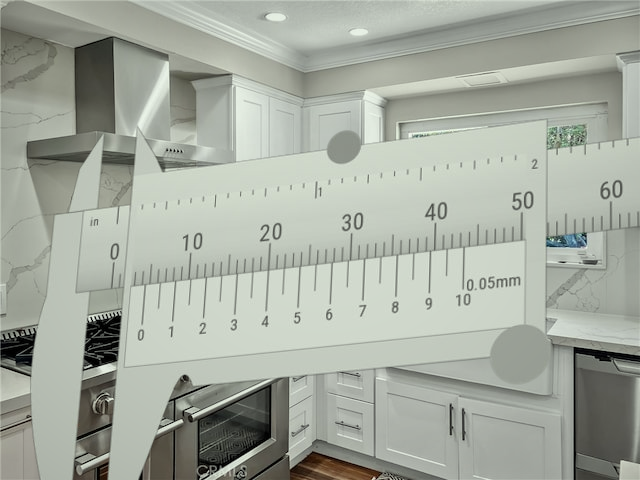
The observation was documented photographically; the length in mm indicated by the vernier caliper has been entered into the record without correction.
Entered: 4.4 mm
